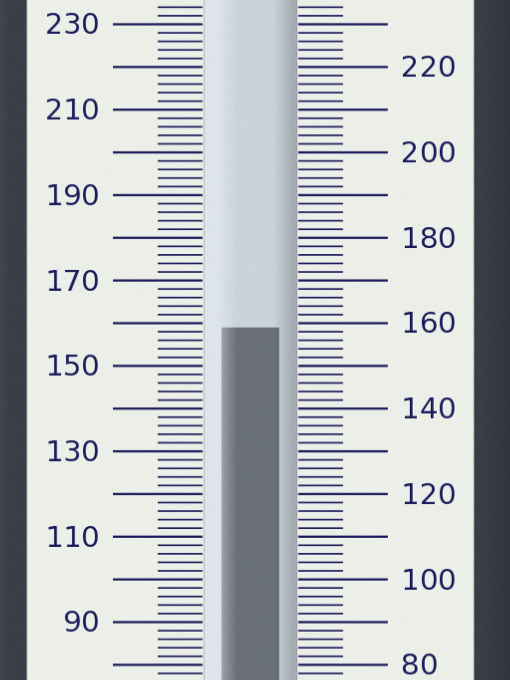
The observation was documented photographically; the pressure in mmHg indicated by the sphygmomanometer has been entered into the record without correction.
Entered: 159 mmHg
